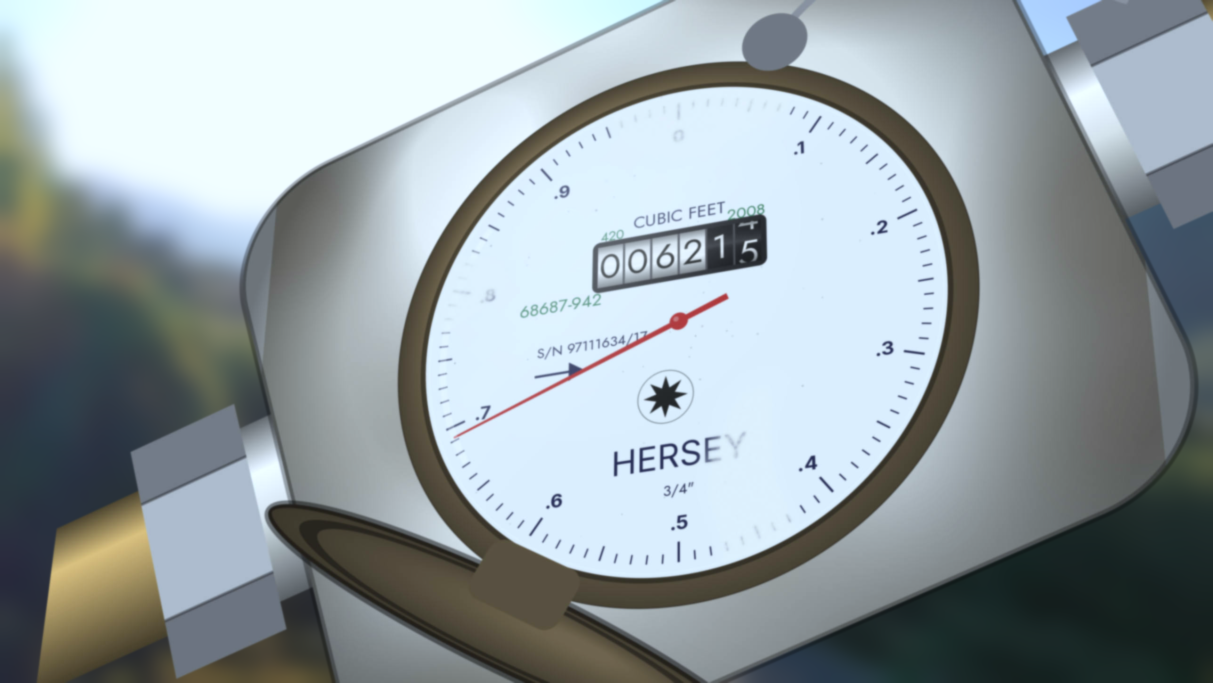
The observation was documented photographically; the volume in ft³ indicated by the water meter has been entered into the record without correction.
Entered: 6214.69 ft³
